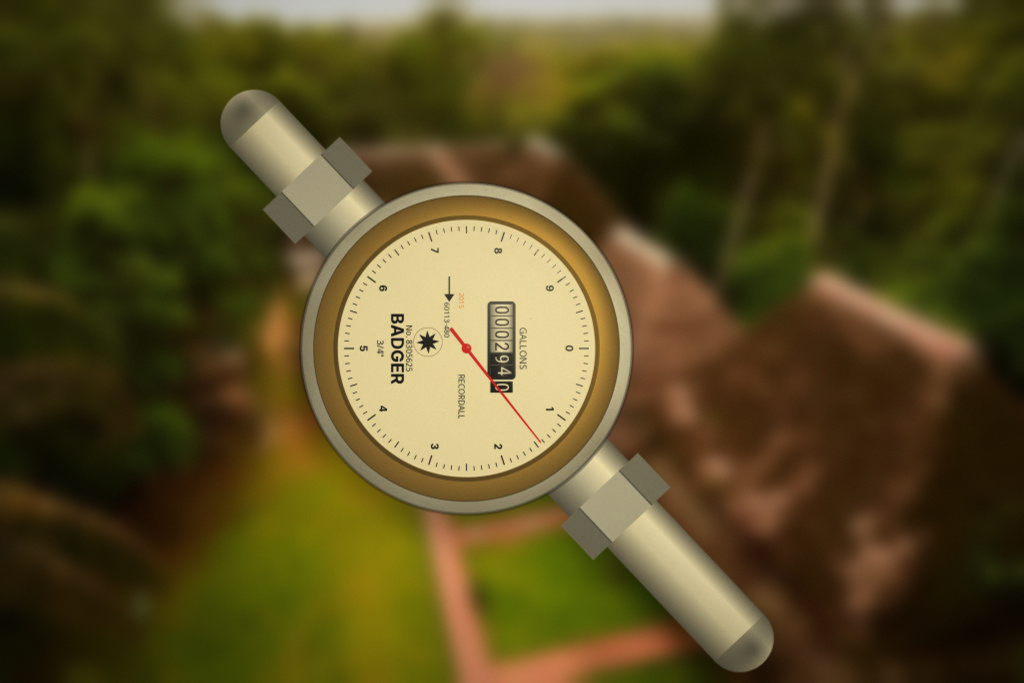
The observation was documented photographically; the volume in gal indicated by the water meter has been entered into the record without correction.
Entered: 2941.4 gal
